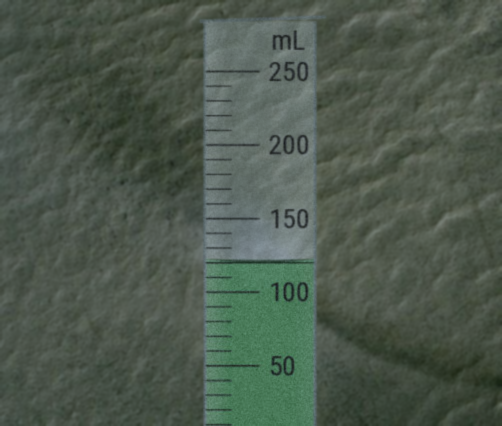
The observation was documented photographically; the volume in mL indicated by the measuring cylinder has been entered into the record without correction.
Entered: 120 mL
